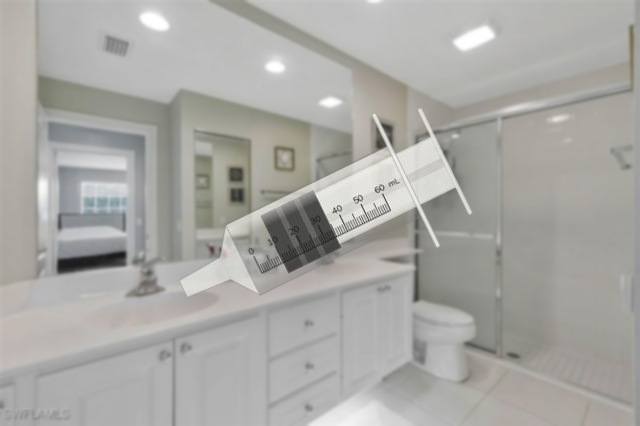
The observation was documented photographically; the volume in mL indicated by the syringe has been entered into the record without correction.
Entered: 10 mL
